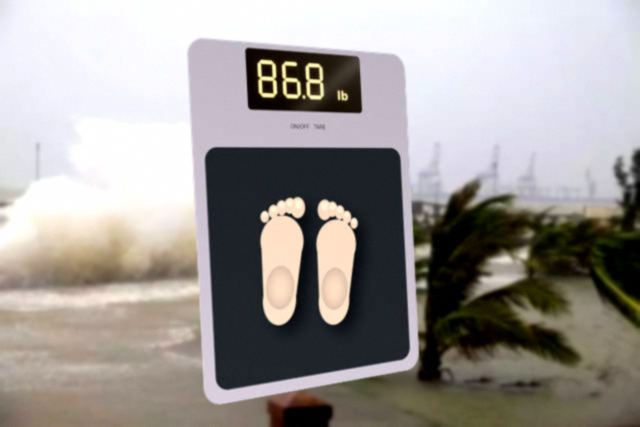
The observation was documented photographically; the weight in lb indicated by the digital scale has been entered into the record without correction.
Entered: 86.8 lb
